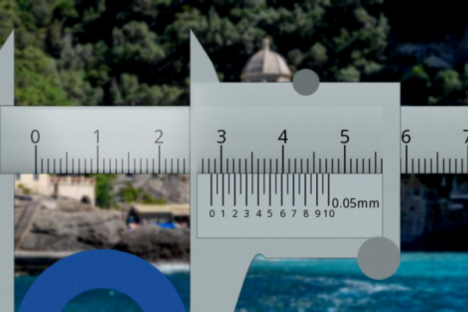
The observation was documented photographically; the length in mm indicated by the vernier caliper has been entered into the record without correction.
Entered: 28.4 mm
